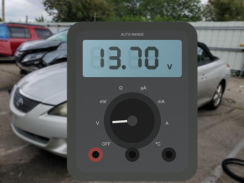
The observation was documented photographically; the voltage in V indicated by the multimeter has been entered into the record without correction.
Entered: 13.70 V
